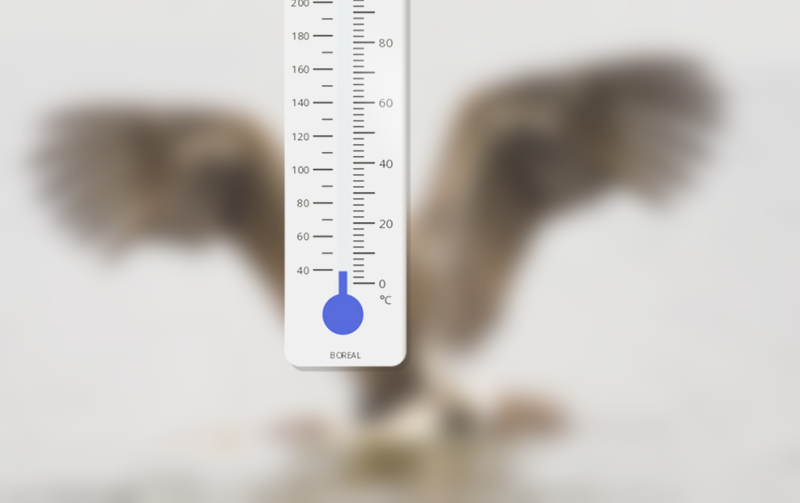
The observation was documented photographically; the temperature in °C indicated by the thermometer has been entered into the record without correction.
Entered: 4 °C
